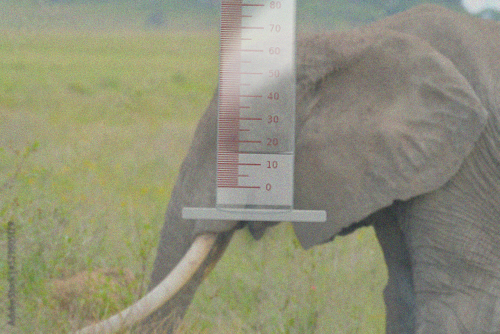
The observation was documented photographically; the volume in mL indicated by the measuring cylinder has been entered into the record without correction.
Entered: 15 mL
